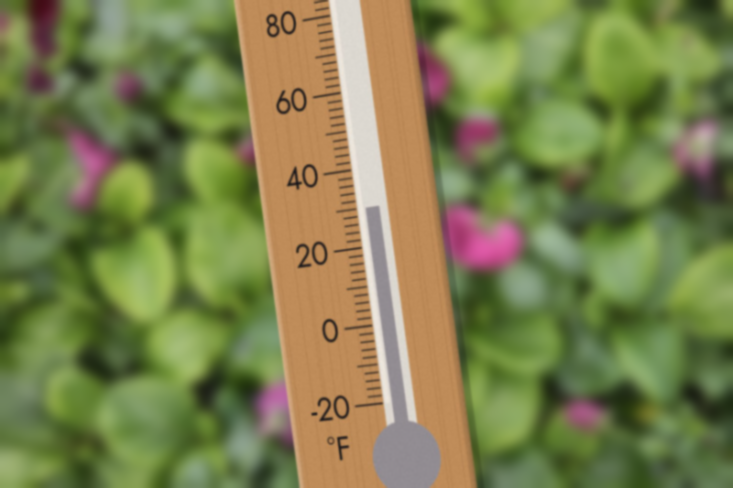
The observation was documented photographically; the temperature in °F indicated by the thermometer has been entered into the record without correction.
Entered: 30 °F
